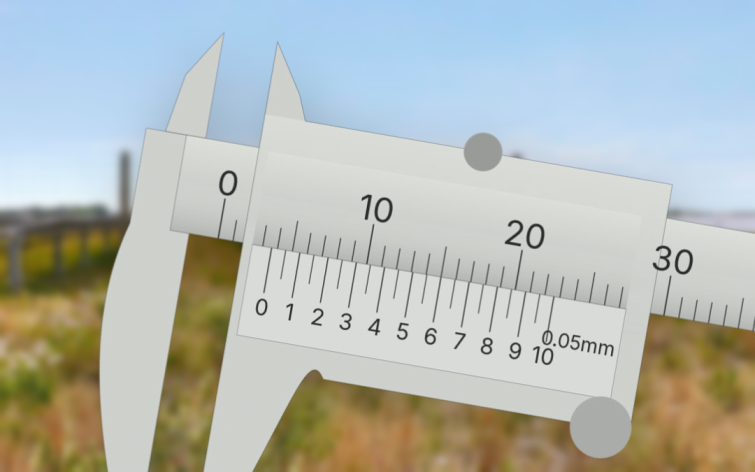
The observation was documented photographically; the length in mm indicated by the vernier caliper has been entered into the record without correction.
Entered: 3.6 mm
